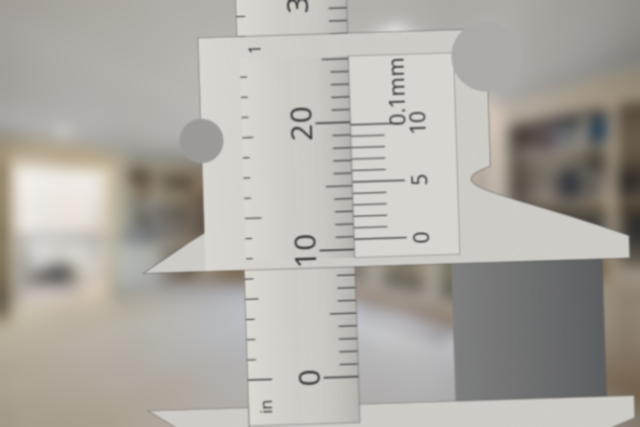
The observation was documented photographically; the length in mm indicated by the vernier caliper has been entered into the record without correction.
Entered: 10.8 mm
